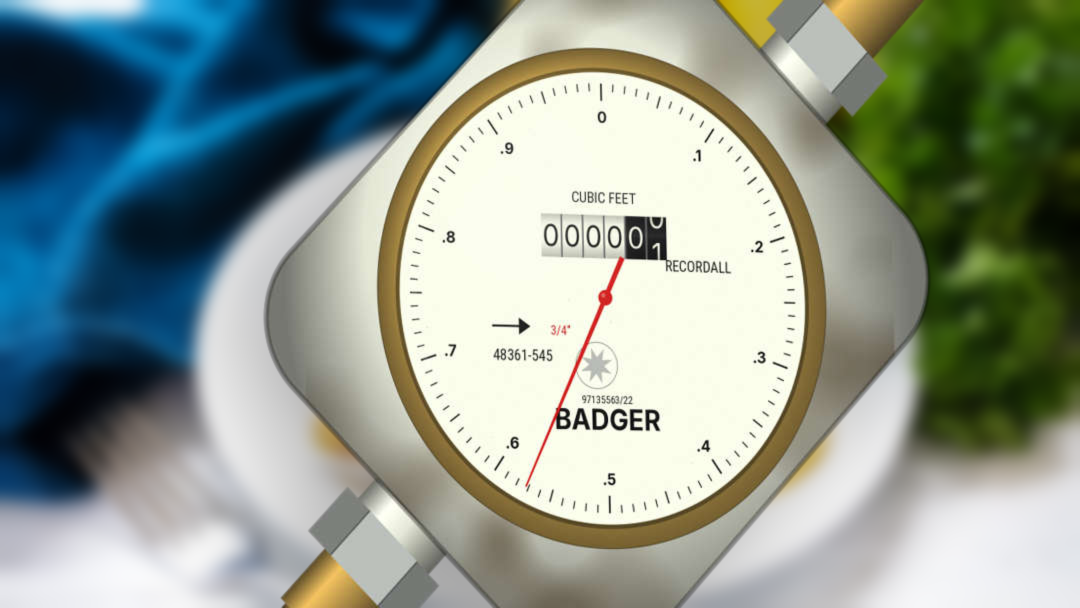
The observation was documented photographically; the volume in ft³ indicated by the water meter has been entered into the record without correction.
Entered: 0.57 ft³
